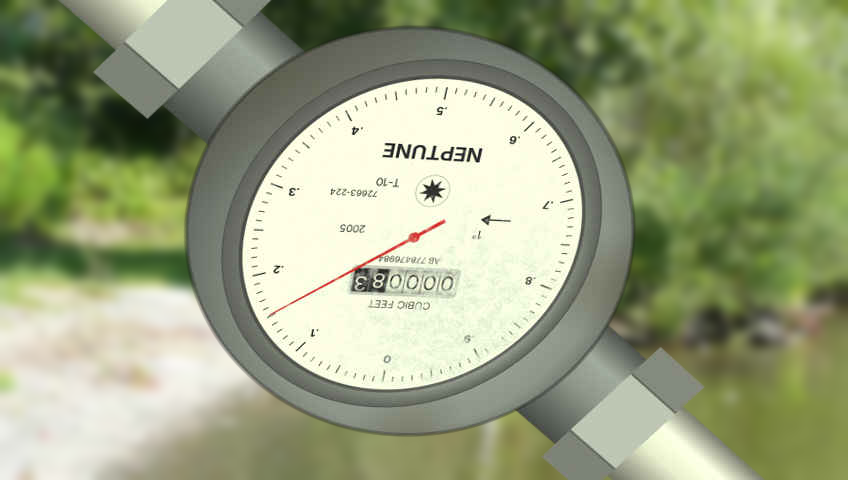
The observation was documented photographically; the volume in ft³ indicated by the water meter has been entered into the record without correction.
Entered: 83.15 ft³
